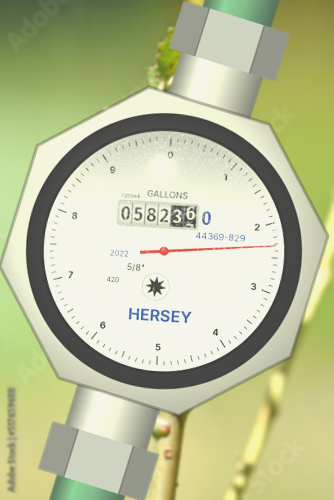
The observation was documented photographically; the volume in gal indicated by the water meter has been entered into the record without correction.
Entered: 582362.3 gal
